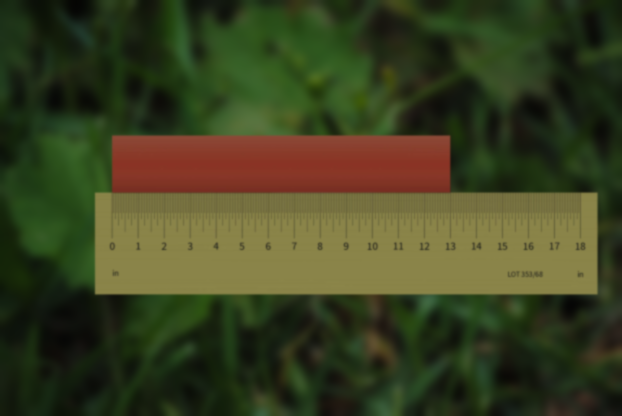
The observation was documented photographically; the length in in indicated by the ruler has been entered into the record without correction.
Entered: 13 in
